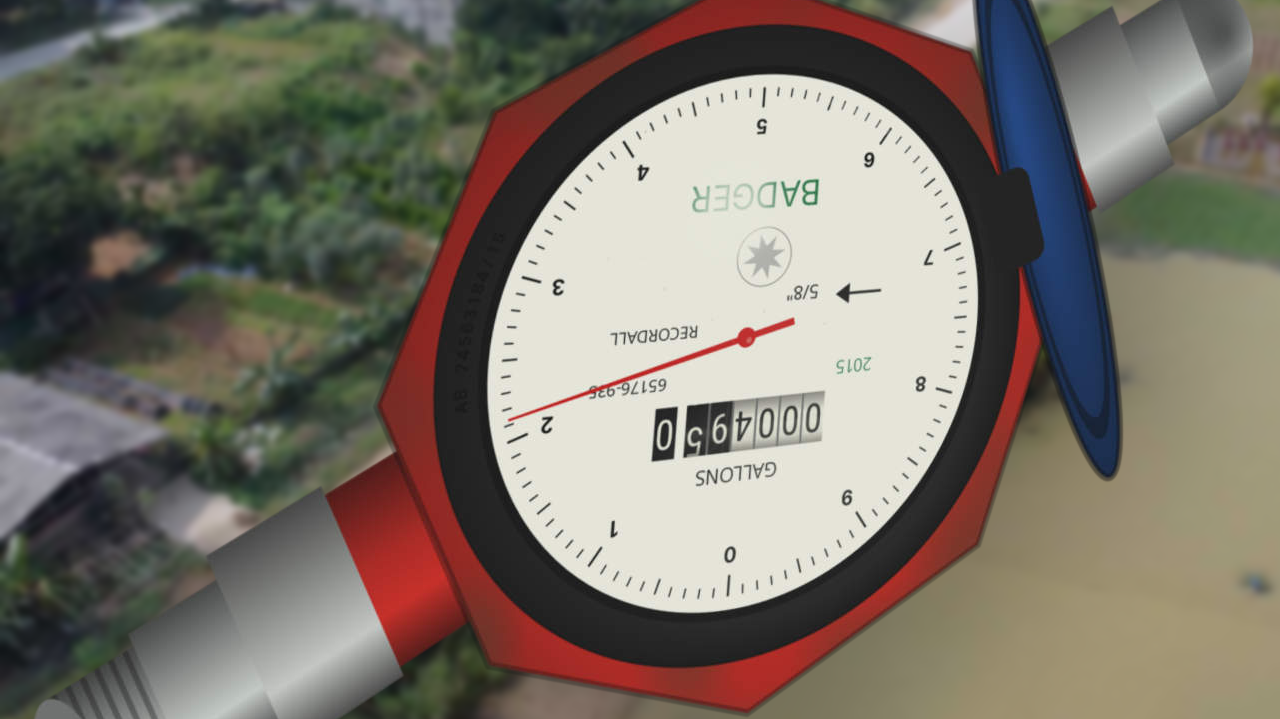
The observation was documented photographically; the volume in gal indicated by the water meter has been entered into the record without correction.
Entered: 4952.1 gal
